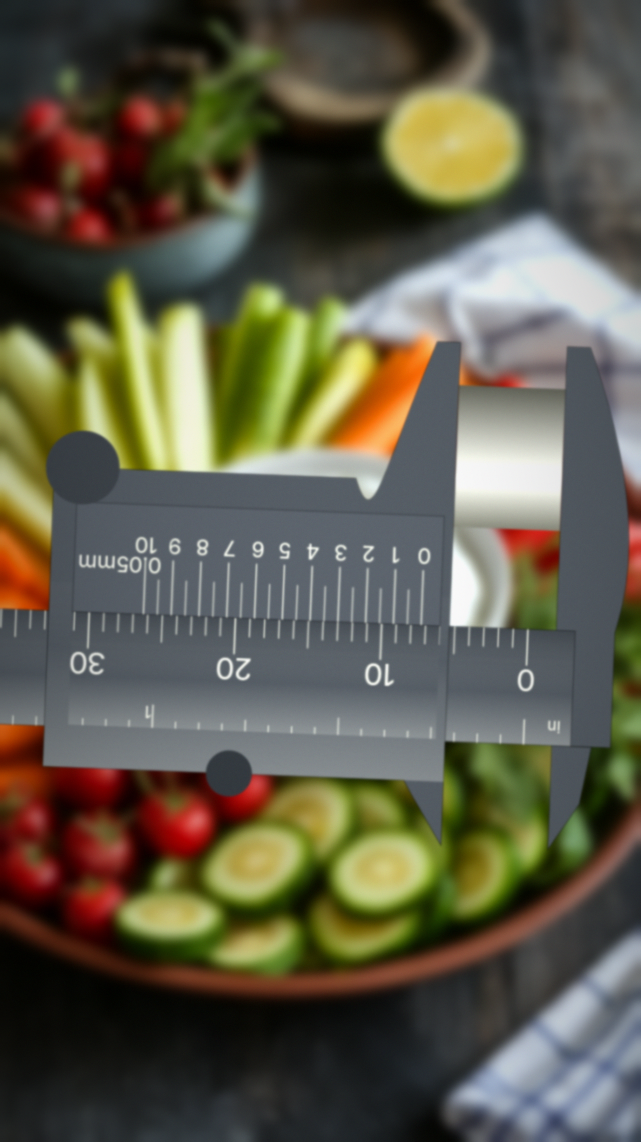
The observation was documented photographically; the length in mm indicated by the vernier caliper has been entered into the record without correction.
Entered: 7.3 mm
